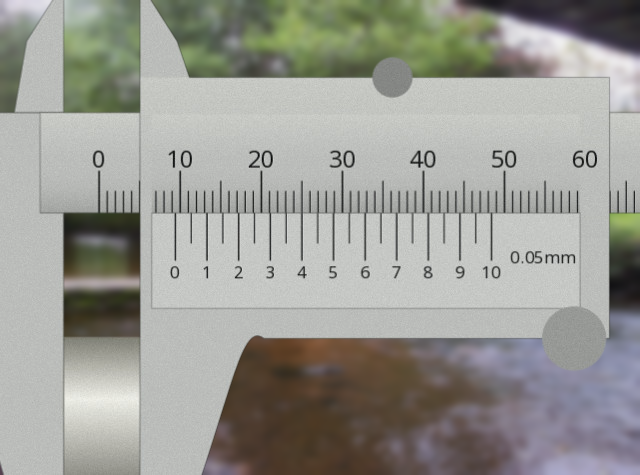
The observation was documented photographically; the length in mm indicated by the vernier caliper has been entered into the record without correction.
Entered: 9.4 mm
